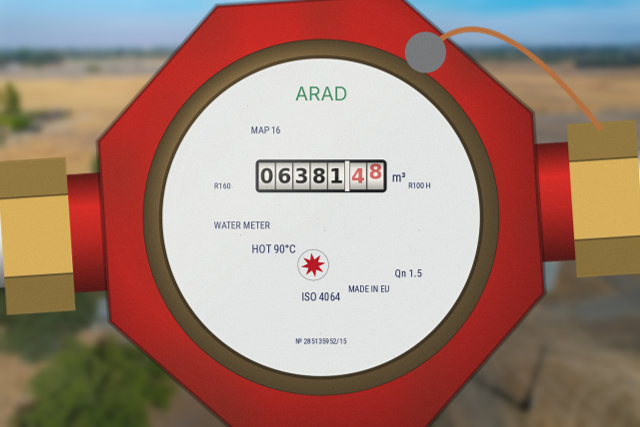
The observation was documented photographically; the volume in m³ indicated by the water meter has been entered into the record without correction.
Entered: 6381.48 m³
